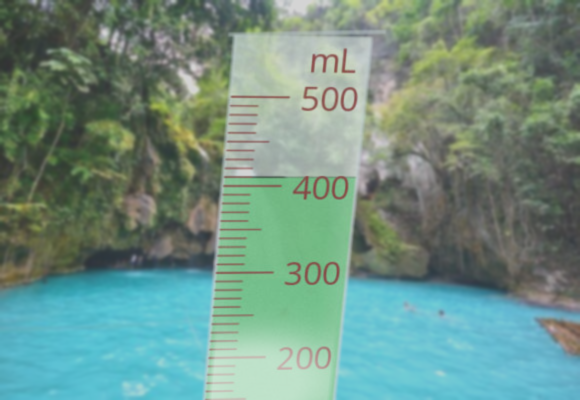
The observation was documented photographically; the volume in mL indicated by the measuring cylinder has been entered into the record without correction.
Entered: 410 mL
